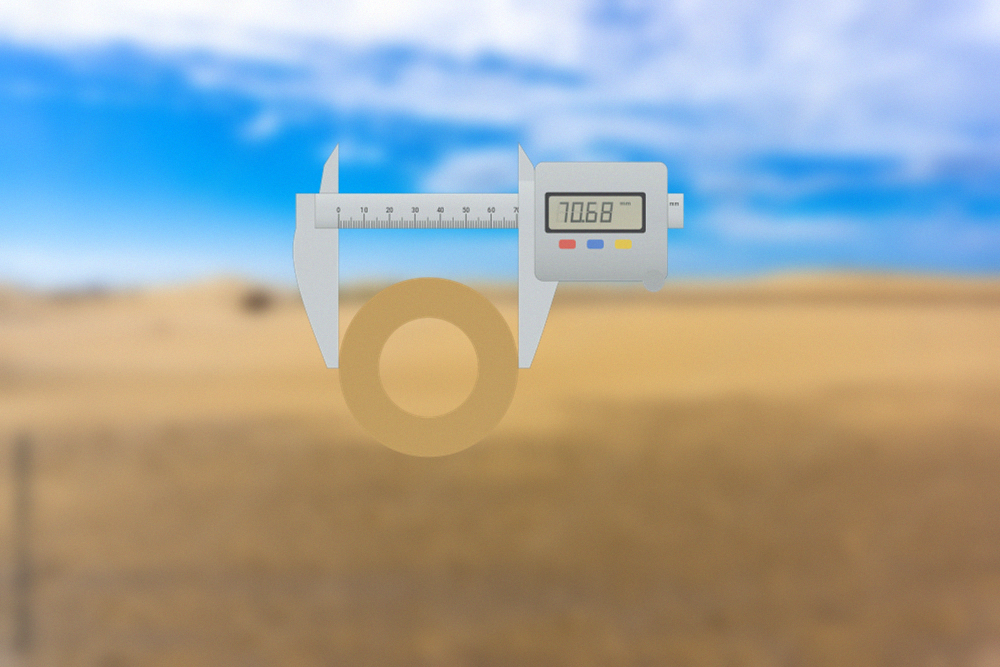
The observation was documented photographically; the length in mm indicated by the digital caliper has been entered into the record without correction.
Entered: 70.68 mm
